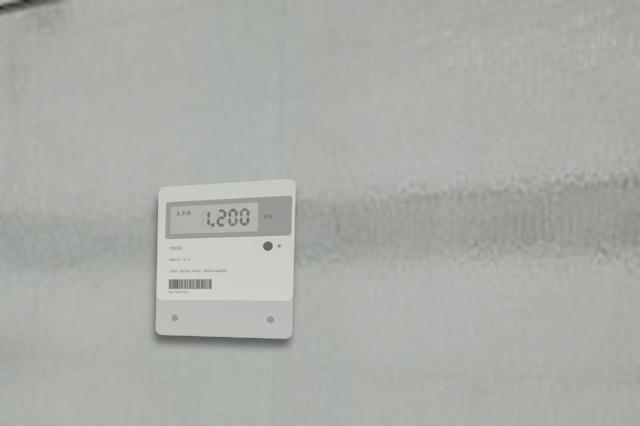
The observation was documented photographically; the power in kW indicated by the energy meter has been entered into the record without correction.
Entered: 1.200 kW
